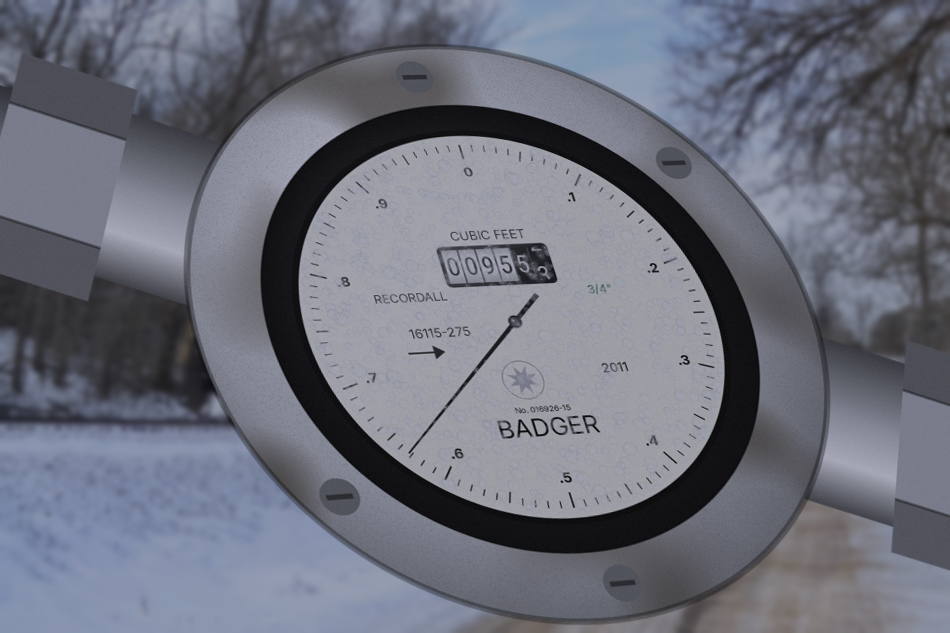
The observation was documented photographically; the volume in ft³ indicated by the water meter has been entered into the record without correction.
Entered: 9552.63 ft³
